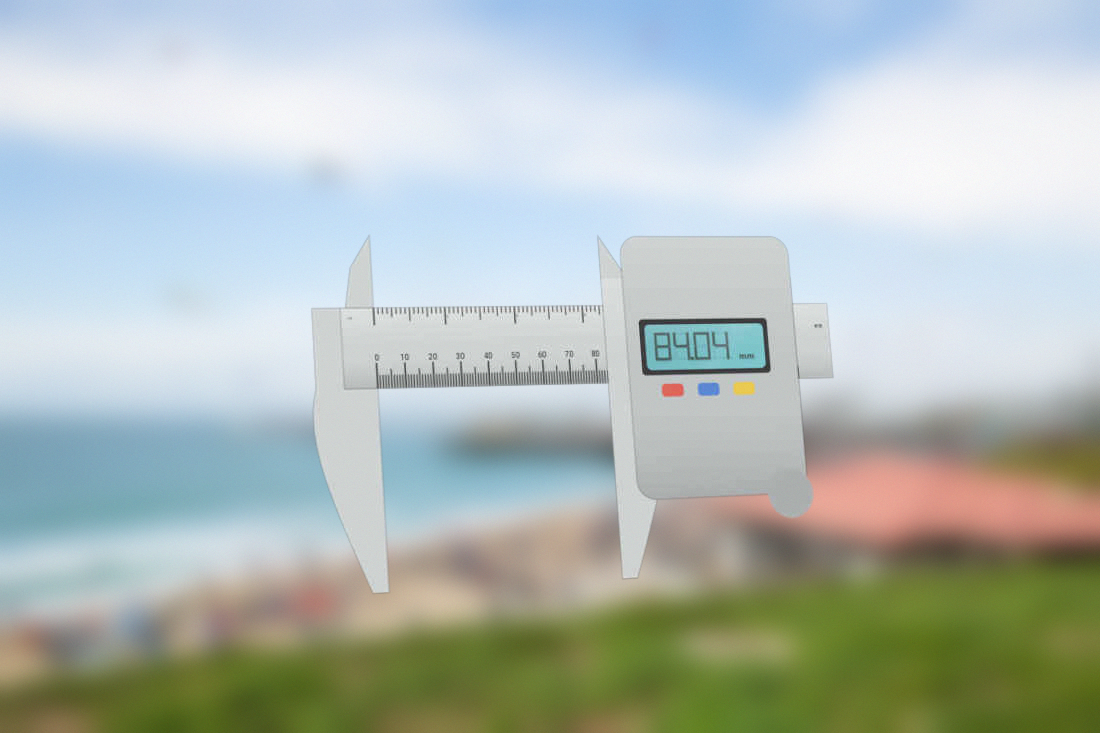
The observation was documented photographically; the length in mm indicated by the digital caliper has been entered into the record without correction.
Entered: 84.04 mm
